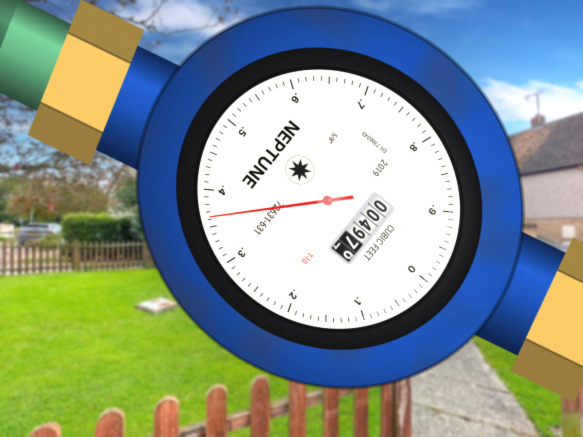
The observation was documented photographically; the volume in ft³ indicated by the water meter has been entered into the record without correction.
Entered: 4976.36 ft³
